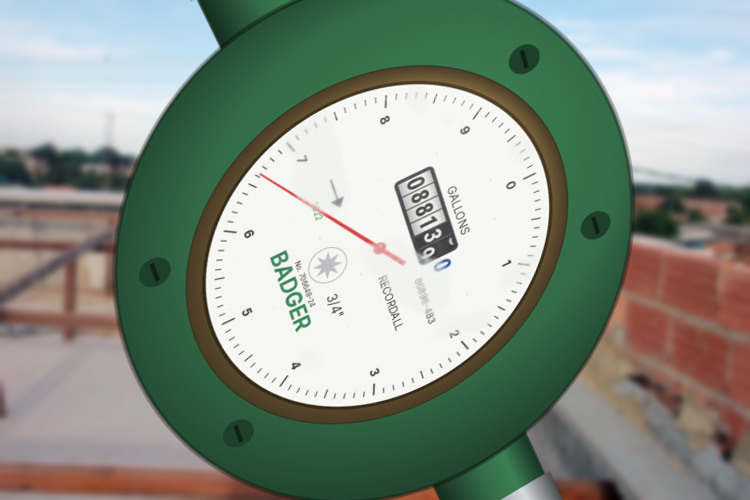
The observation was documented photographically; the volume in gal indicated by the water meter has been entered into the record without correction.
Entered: 881386.6 gal
